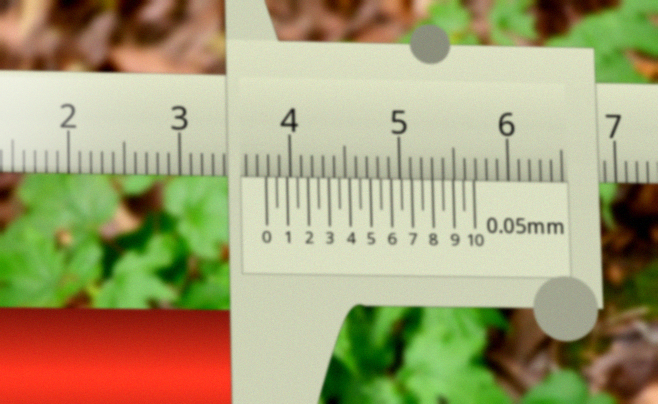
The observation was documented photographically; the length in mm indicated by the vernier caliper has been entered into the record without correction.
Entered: 37.8 mm
